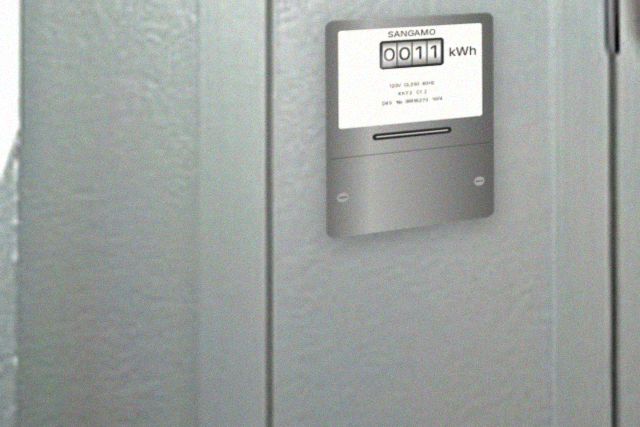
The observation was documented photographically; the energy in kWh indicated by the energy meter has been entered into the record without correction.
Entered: 11 kWh
